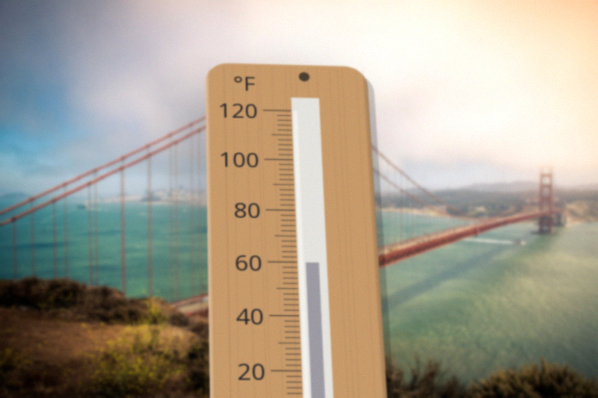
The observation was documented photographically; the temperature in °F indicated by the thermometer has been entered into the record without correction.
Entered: 60 °F
